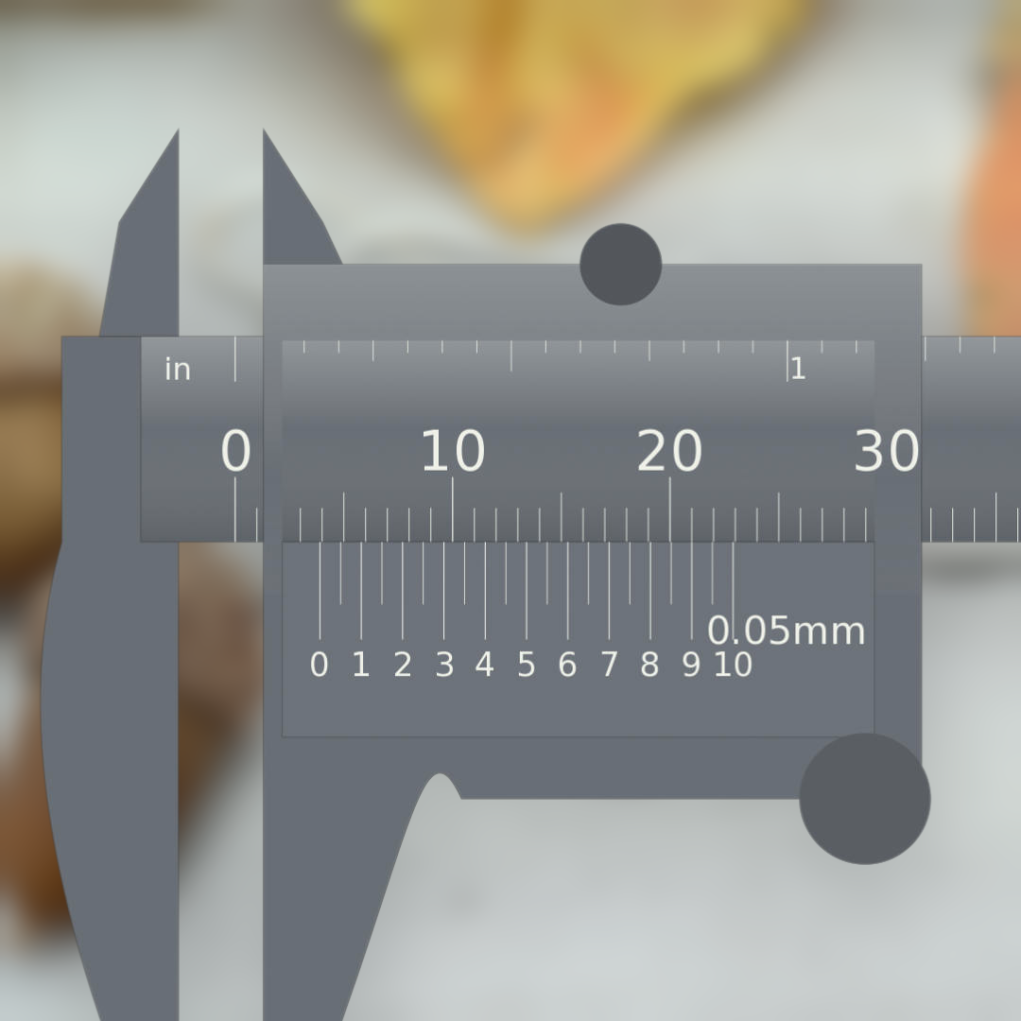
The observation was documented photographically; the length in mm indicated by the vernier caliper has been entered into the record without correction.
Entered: 3.90 mm
